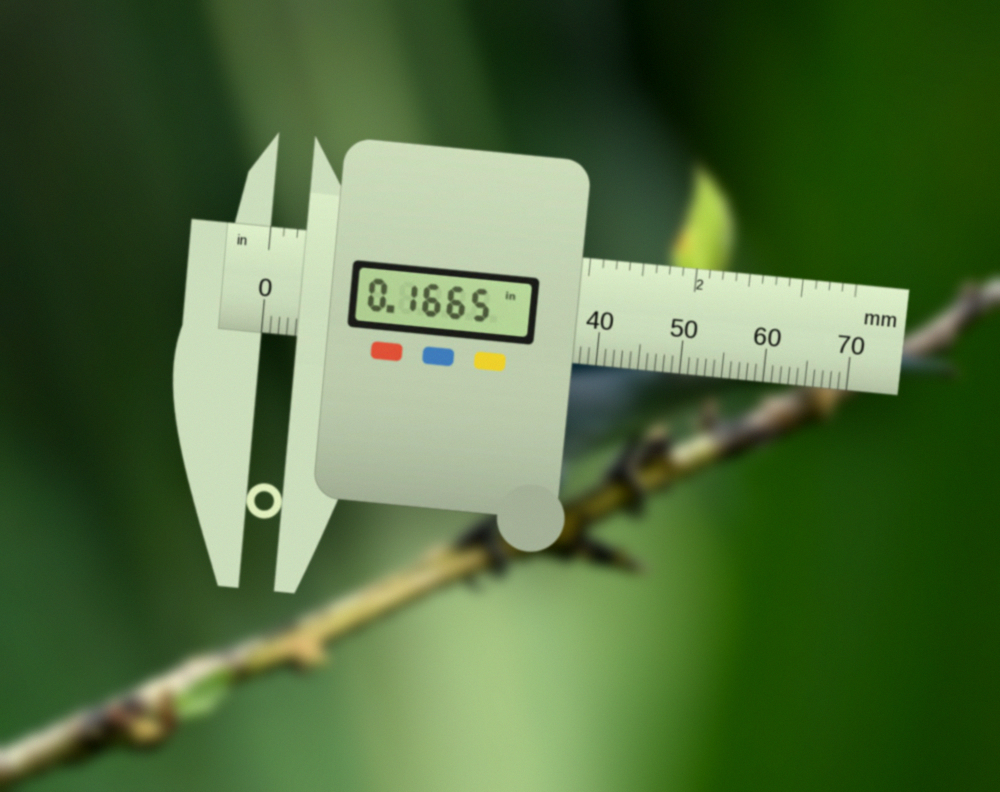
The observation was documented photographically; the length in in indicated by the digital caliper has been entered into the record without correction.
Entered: 0.1665 in
